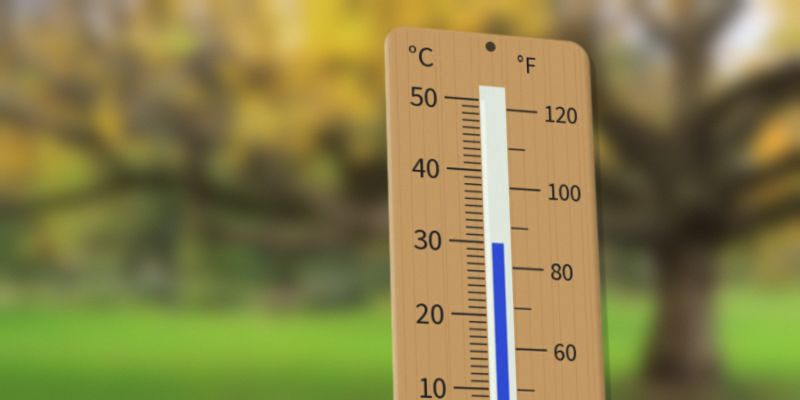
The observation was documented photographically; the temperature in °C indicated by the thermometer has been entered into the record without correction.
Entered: 30 °C
